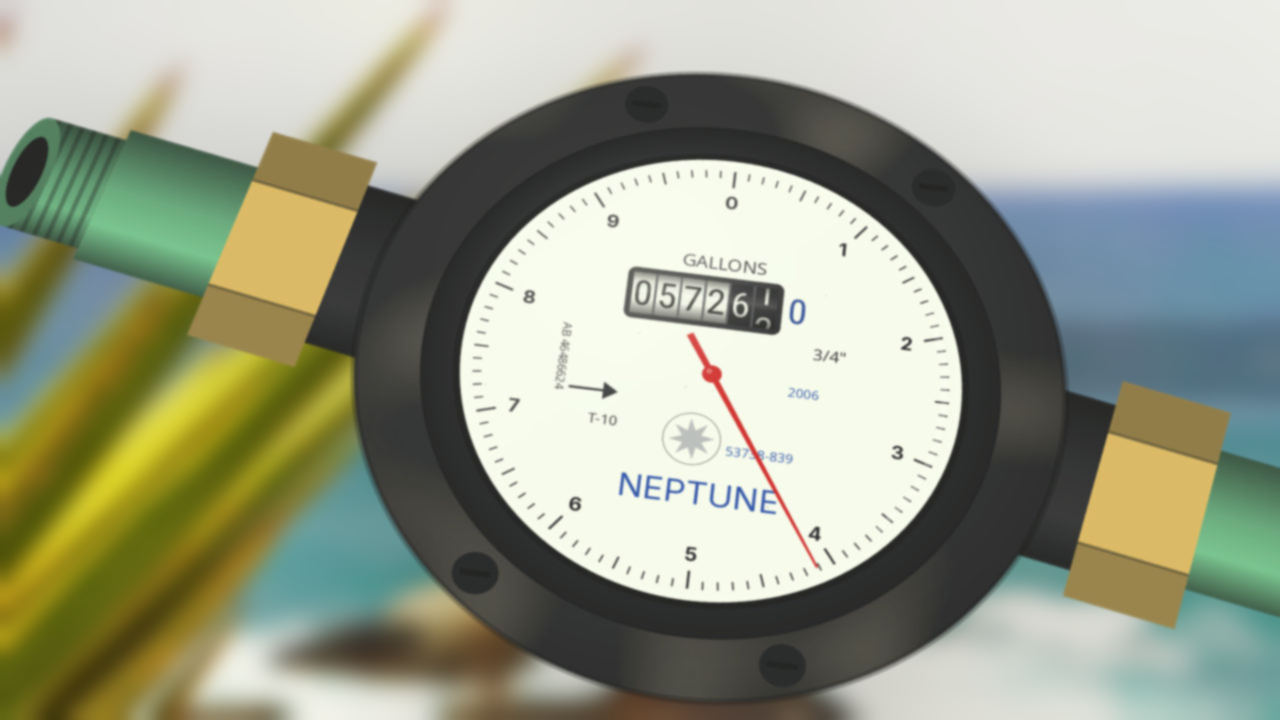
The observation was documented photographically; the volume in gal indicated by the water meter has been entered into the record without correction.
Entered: 572614.1 gal
